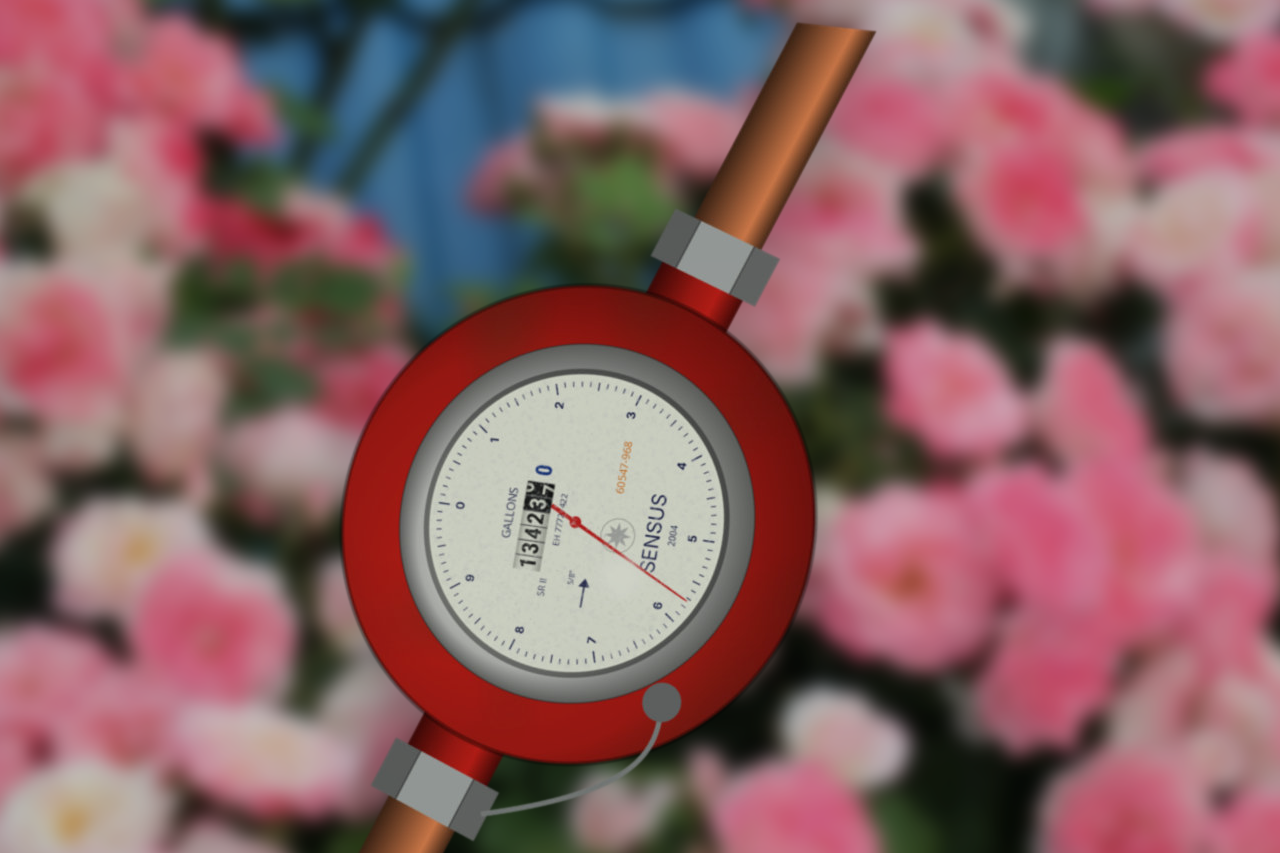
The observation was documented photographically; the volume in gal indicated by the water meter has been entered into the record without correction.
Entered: 1342365.7 gal
